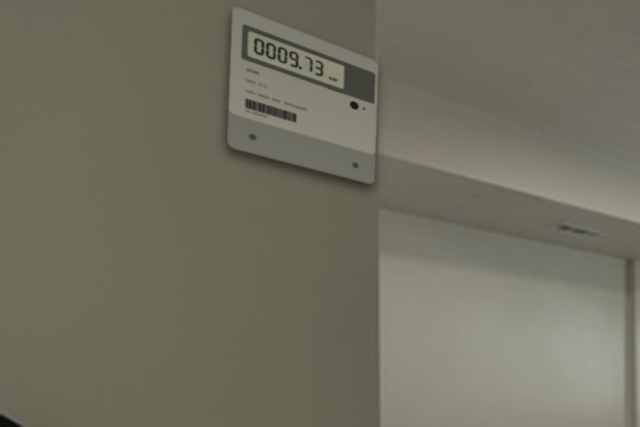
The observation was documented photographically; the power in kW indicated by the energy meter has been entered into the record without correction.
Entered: 9.73 kW
